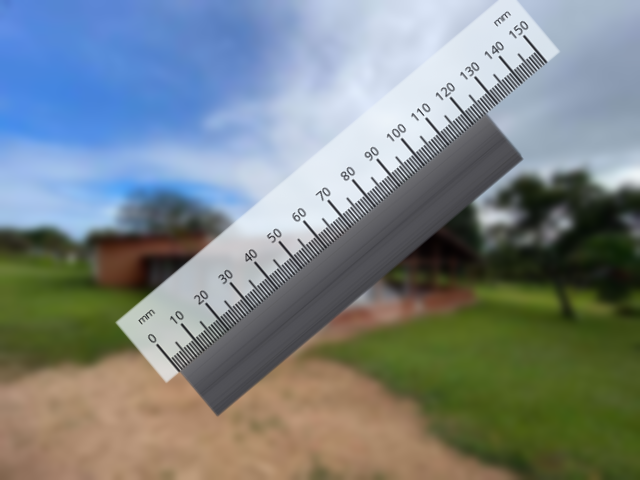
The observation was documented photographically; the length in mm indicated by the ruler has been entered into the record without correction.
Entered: 125 mm
